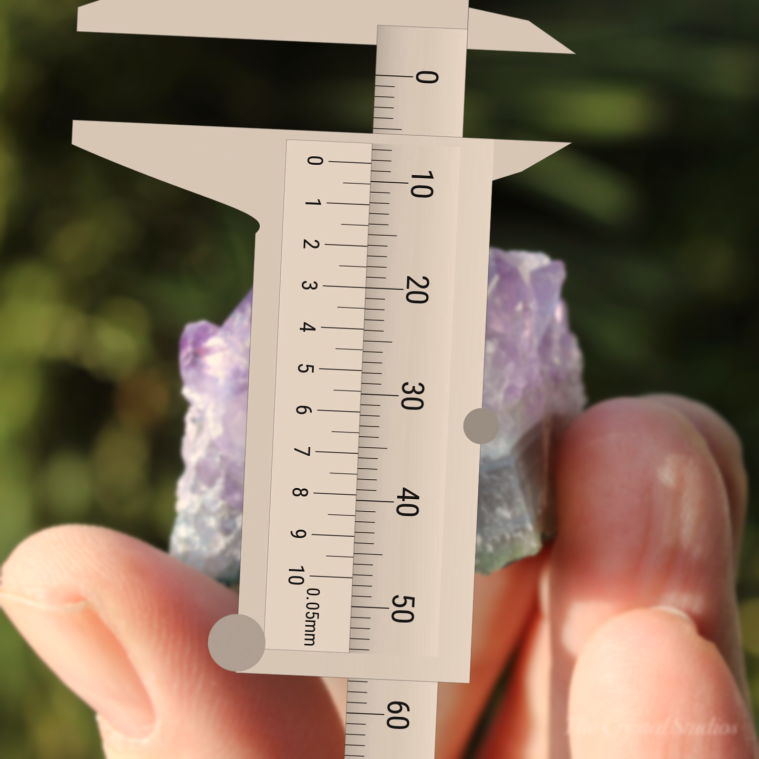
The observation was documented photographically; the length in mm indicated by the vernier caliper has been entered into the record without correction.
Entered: 8.3 mm
